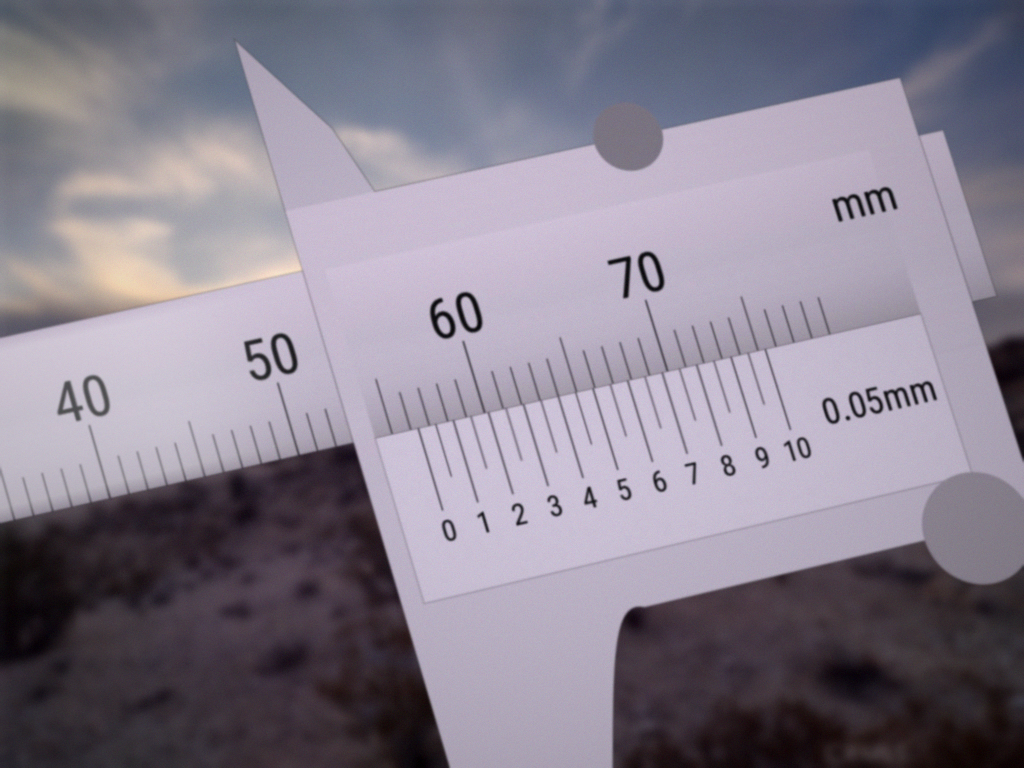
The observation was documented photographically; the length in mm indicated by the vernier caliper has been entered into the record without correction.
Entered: 56.4 mm
